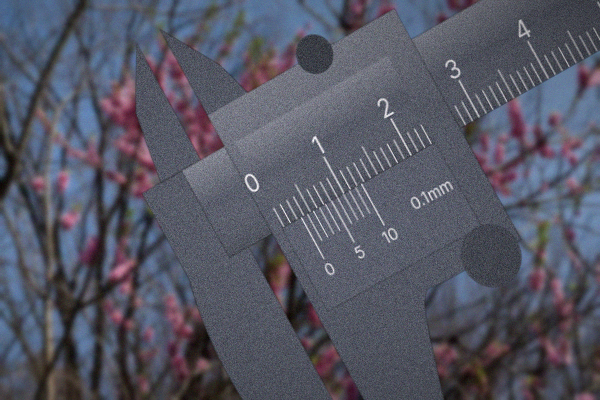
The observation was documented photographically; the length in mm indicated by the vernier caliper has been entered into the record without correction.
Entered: 3.6 mm
